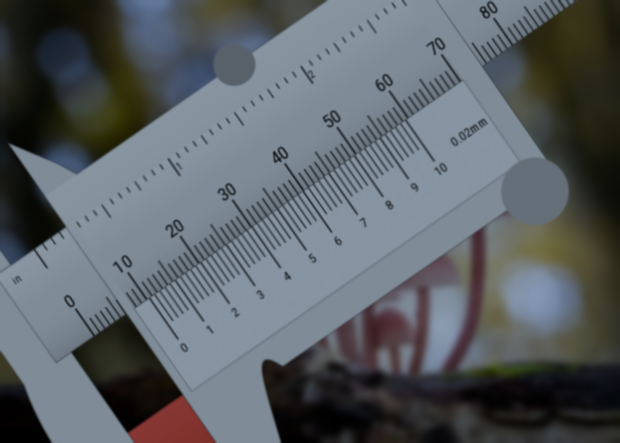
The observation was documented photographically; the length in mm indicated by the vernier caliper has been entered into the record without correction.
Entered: 10.5 mm
